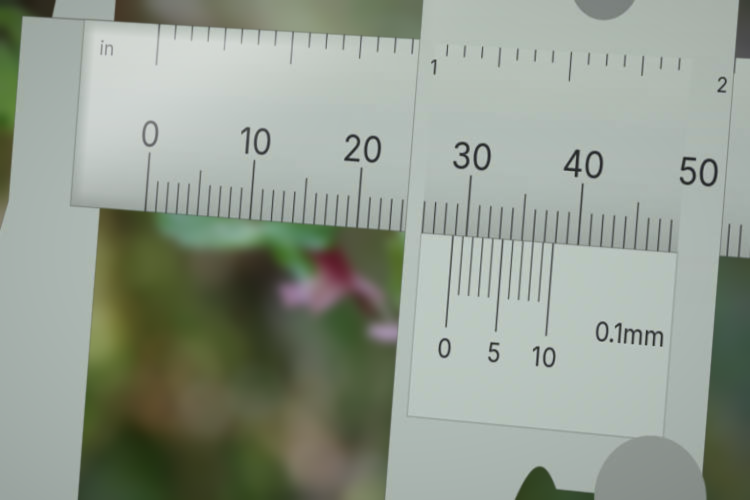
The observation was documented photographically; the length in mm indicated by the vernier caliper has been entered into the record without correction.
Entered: 28.8 mm
